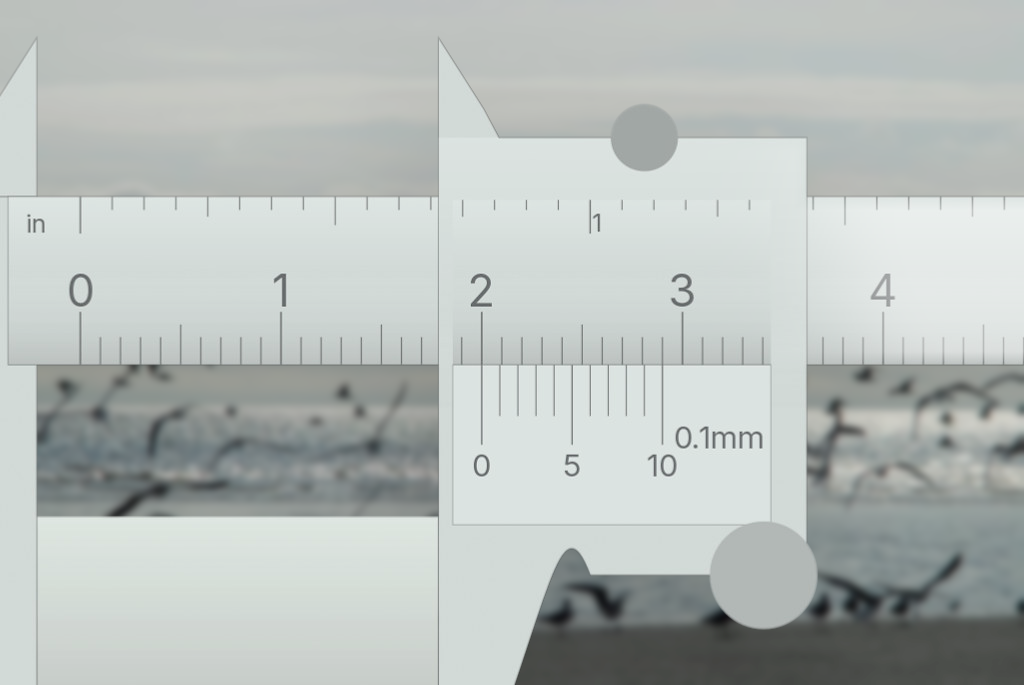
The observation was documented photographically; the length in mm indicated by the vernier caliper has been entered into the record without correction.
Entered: 20.0 mm
